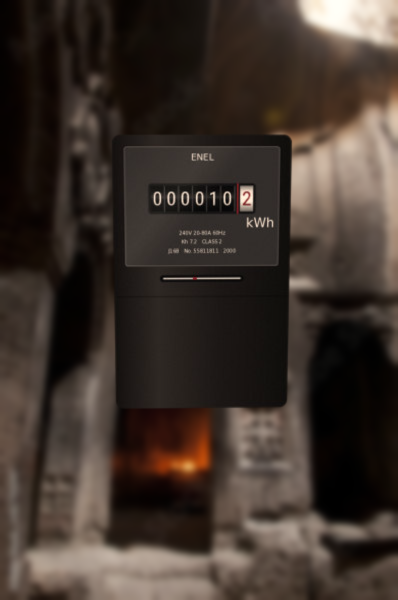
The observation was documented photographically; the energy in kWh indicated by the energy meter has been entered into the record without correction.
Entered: 10.2 kWh
